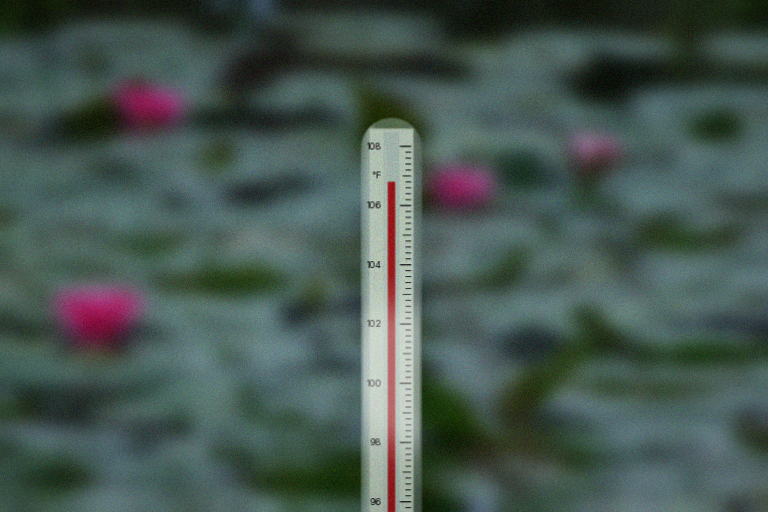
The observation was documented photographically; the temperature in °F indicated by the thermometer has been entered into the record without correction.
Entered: 106.8 °F
